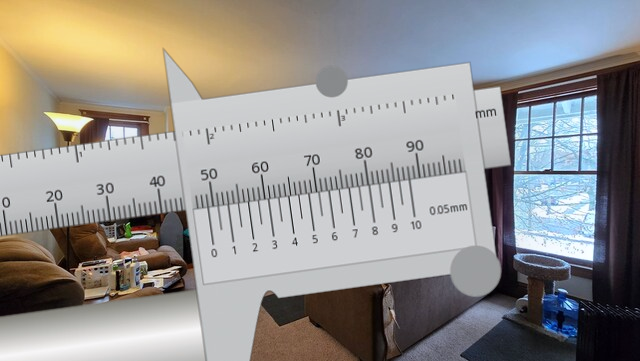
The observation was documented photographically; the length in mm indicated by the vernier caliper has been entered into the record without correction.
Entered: 49.0 mm
